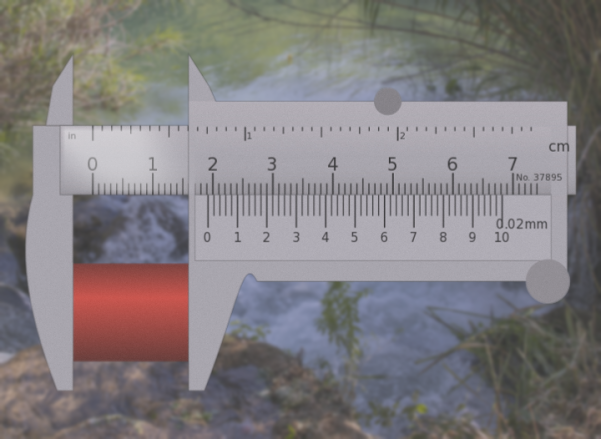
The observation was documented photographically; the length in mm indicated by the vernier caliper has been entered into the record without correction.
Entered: 19.2 mm
